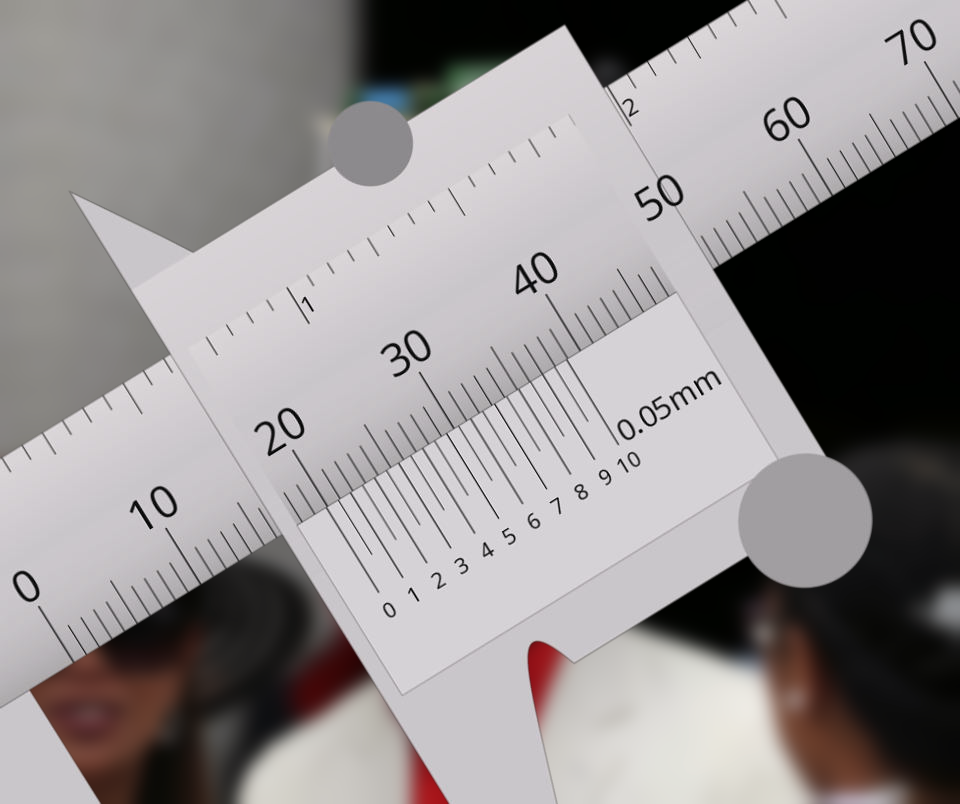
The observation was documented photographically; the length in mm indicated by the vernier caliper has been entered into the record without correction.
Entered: 19.9 mm
